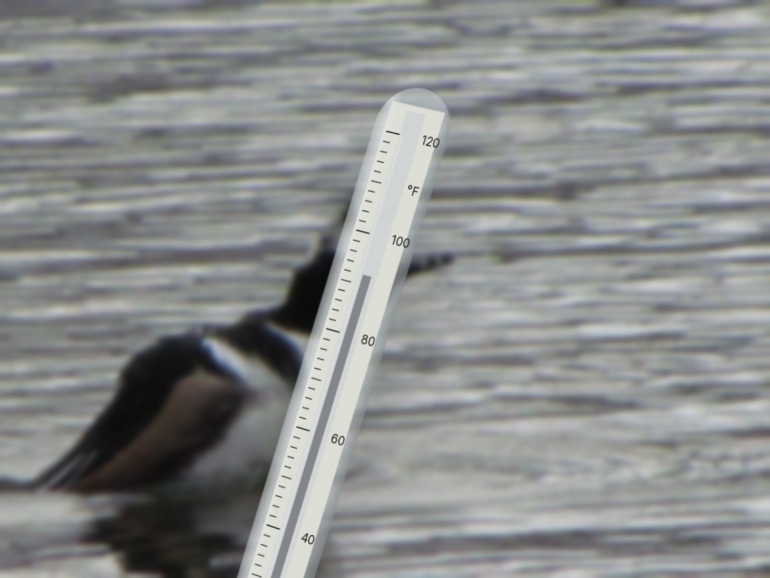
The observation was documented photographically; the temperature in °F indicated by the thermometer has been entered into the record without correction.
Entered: 92 °F
